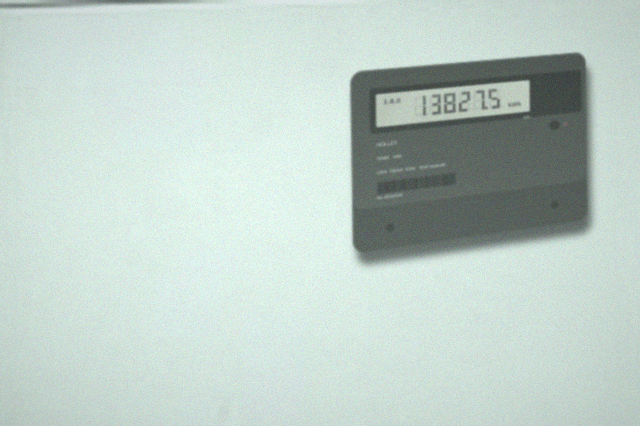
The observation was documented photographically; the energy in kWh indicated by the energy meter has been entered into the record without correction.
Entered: 13827.5 kWh
